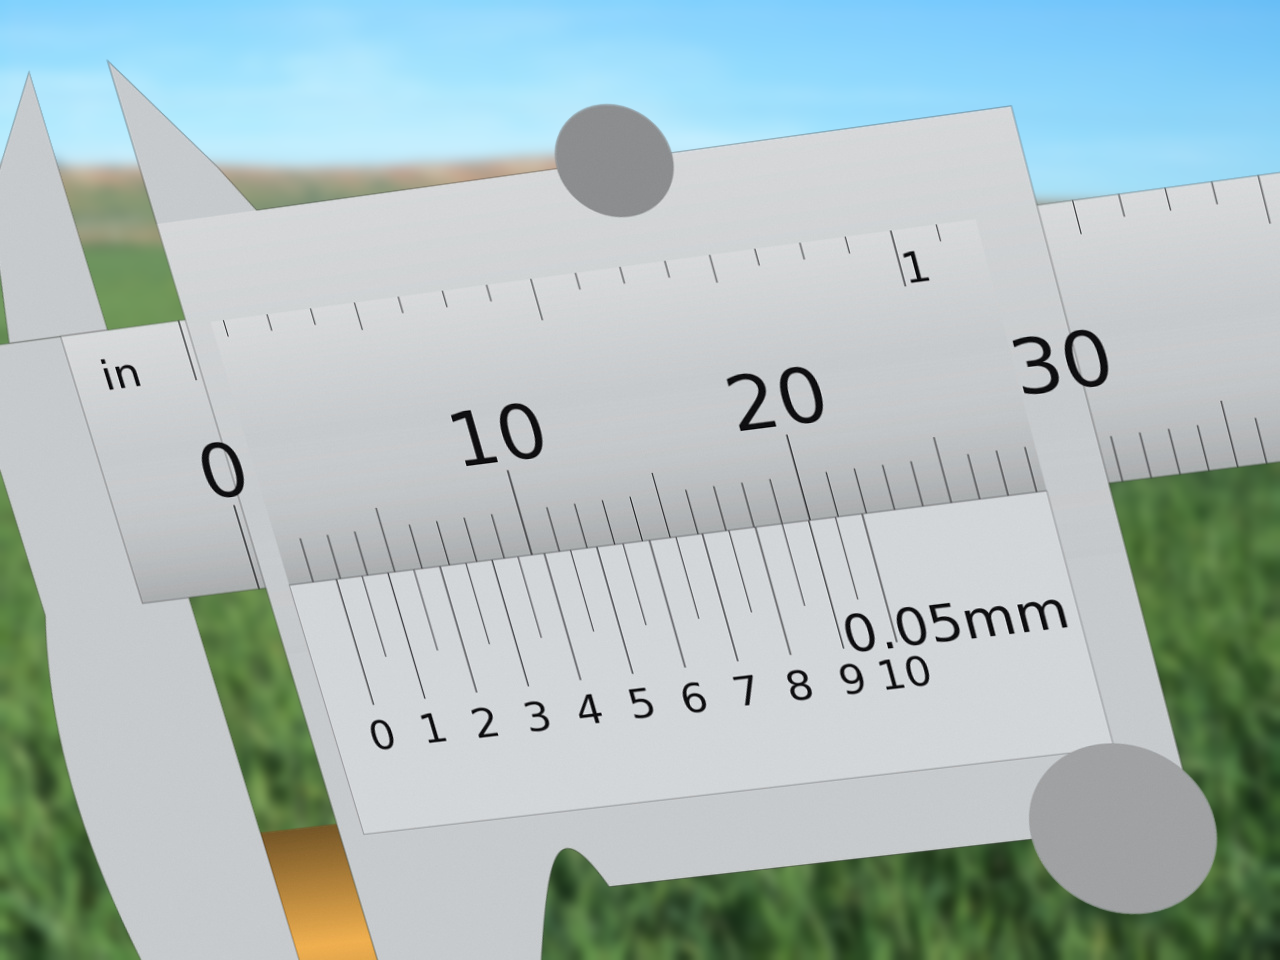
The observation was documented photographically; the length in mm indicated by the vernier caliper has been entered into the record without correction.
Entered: 2.85 mm
